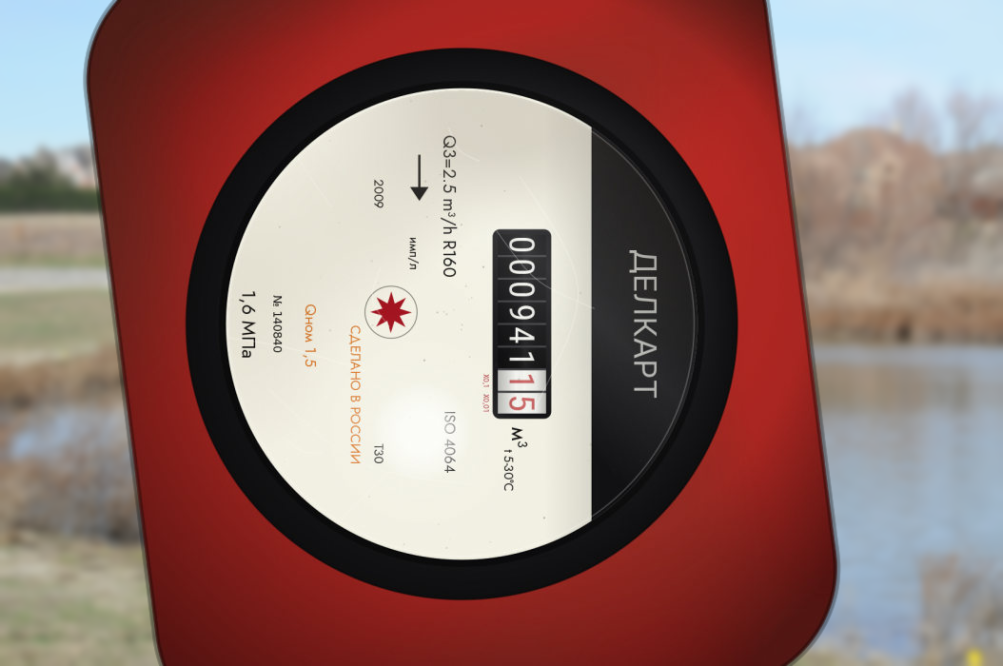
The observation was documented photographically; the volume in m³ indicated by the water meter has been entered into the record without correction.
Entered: 941.15 m³
